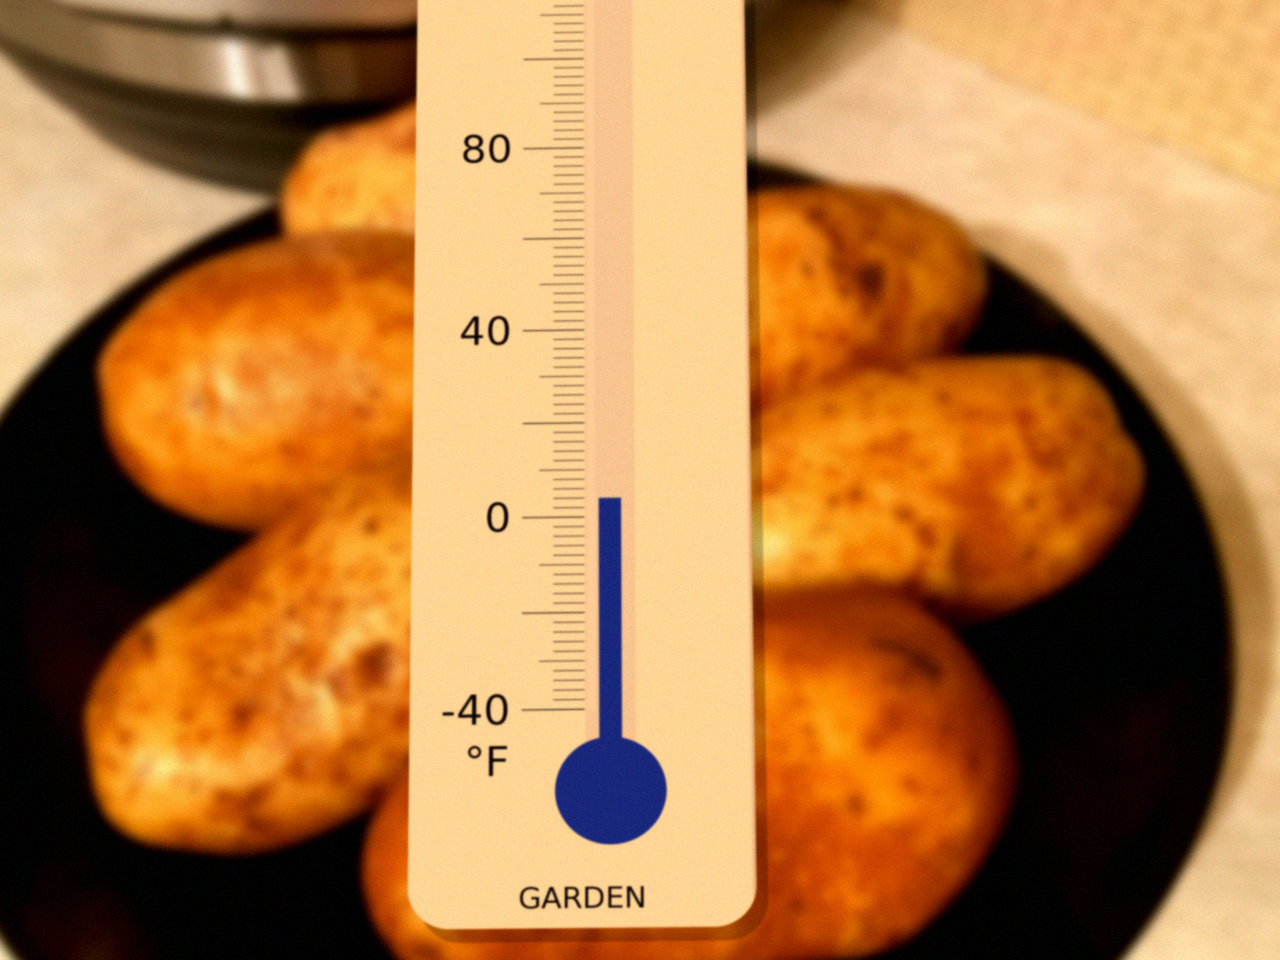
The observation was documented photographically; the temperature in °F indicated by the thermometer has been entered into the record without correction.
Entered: 4 °F
